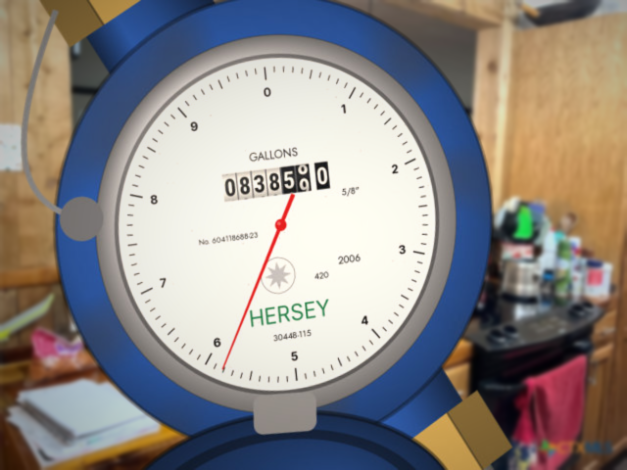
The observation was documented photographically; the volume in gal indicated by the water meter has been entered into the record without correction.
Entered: 838585.8 gal
